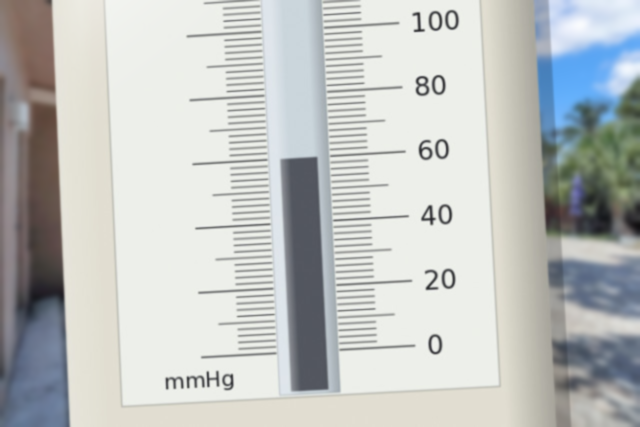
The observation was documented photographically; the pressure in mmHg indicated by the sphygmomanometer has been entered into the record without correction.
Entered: 60 mmHg
